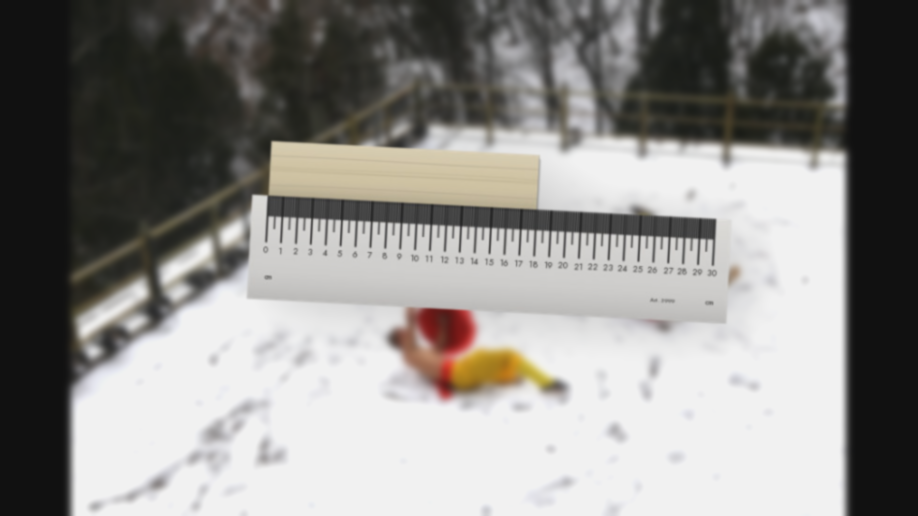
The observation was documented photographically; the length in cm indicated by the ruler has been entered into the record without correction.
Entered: 18 cm
